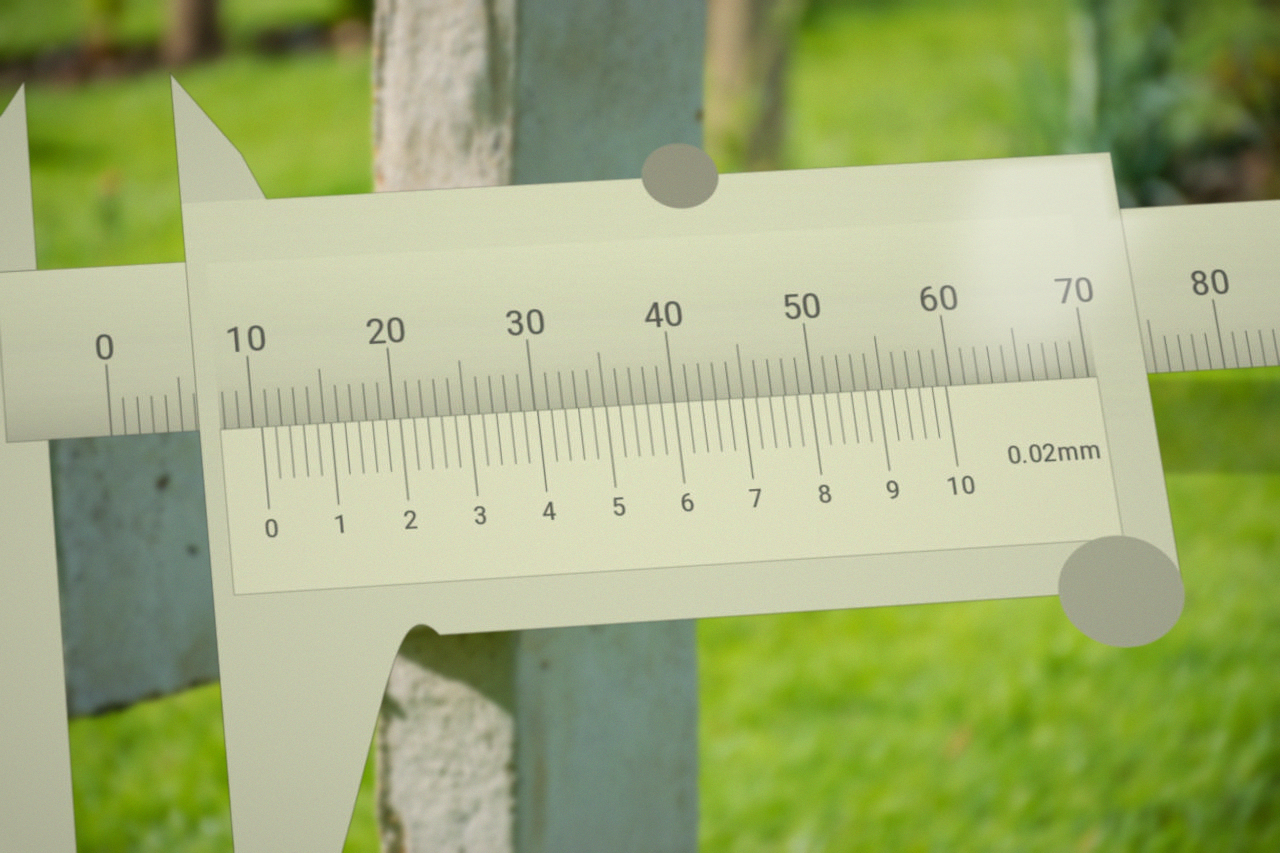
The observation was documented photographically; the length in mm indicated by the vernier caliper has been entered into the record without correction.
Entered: 10.6 mm
